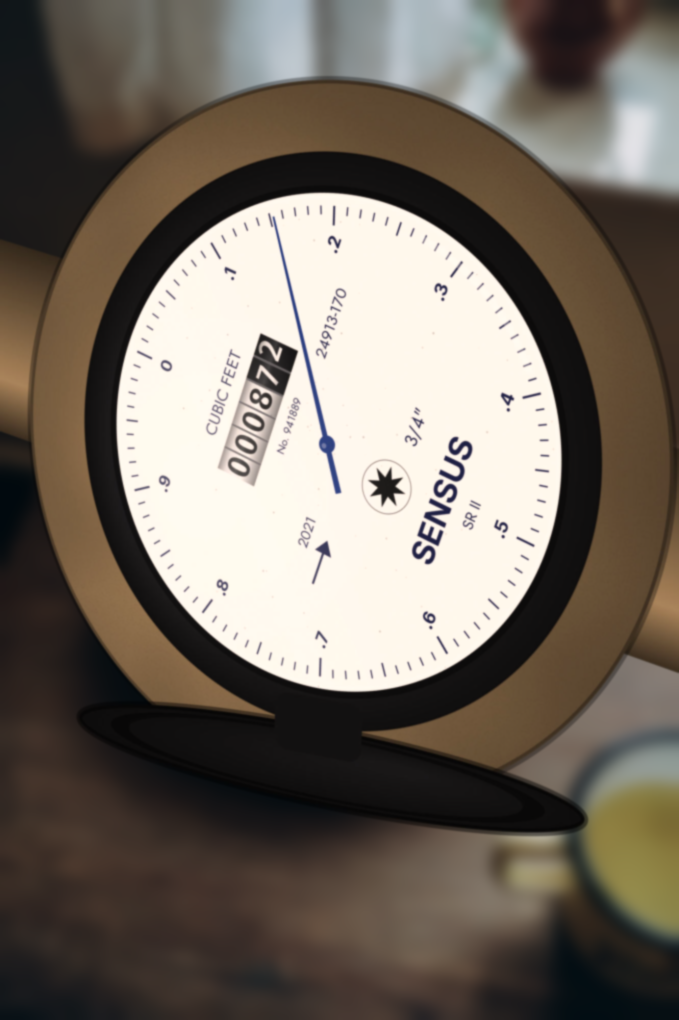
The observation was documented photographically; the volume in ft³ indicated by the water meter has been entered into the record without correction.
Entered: 872.15 ft³
